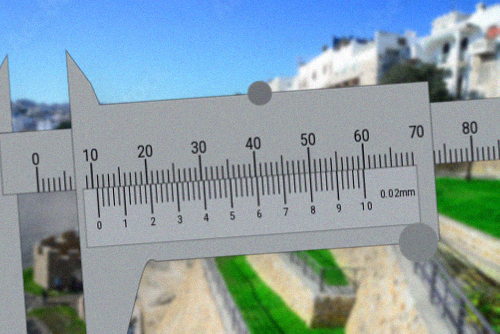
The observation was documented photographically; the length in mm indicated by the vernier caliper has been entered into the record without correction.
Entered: 10.8 mm
